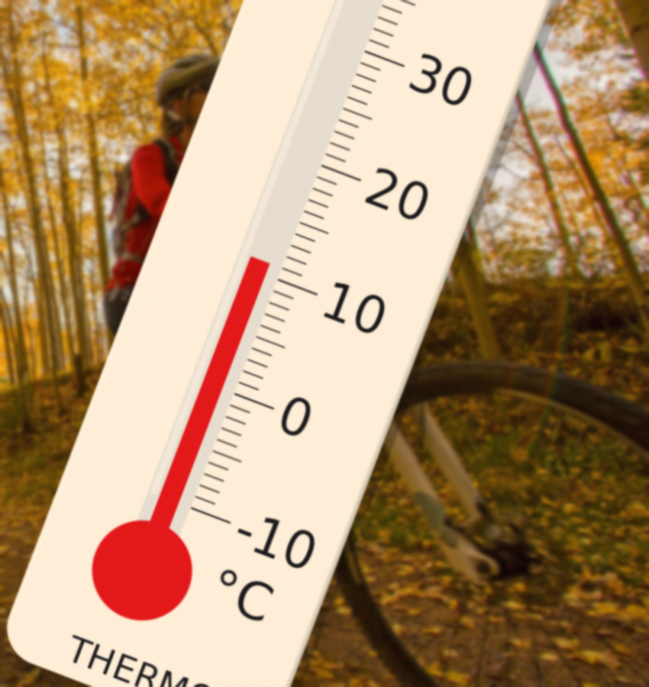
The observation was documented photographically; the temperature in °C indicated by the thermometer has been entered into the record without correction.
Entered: 11 °C
